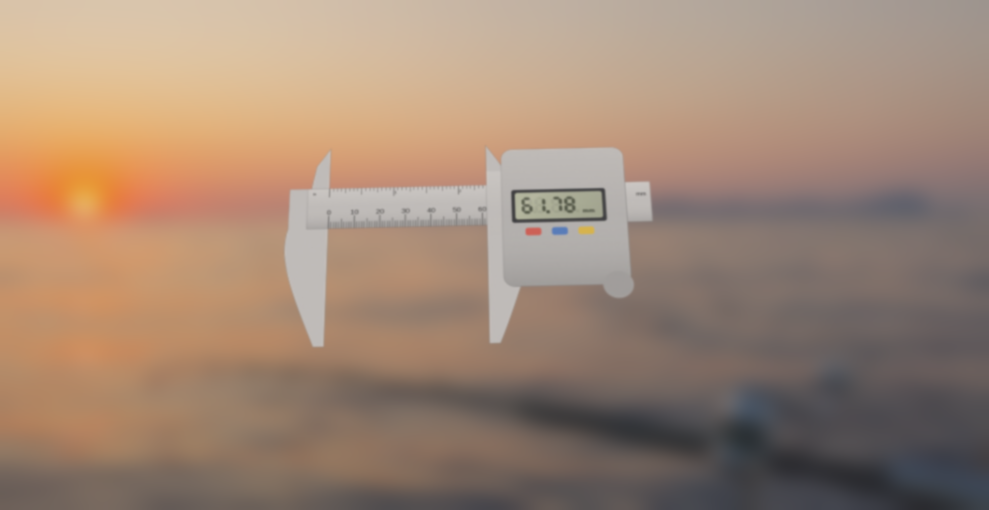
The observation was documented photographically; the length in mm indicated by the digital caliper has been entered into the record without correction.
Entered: 61.78 mm
